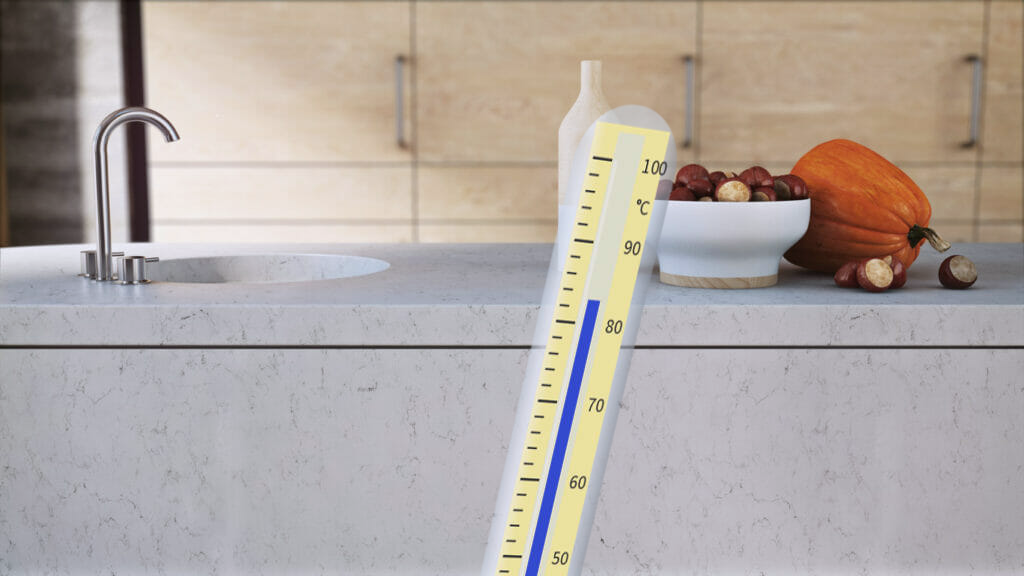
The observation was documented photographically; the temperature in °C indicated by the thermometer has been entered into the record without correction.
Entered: 83 °C
